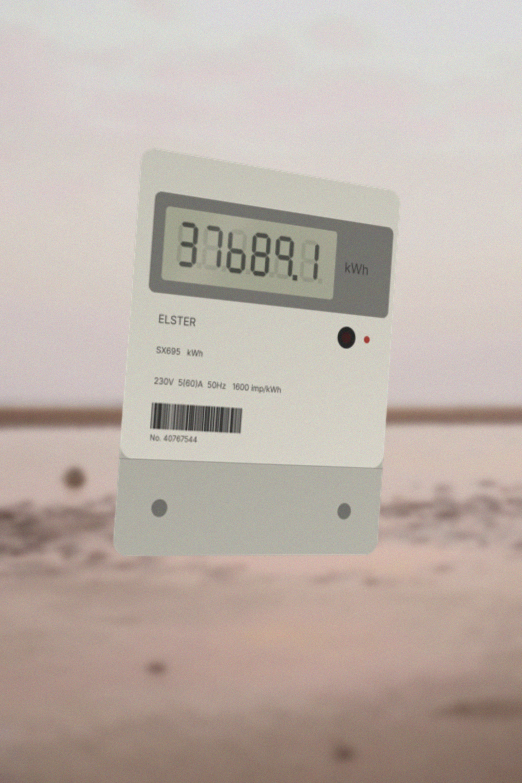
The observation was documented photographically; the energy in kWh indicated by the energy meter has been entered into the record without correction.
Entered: 37689.1 kWh
